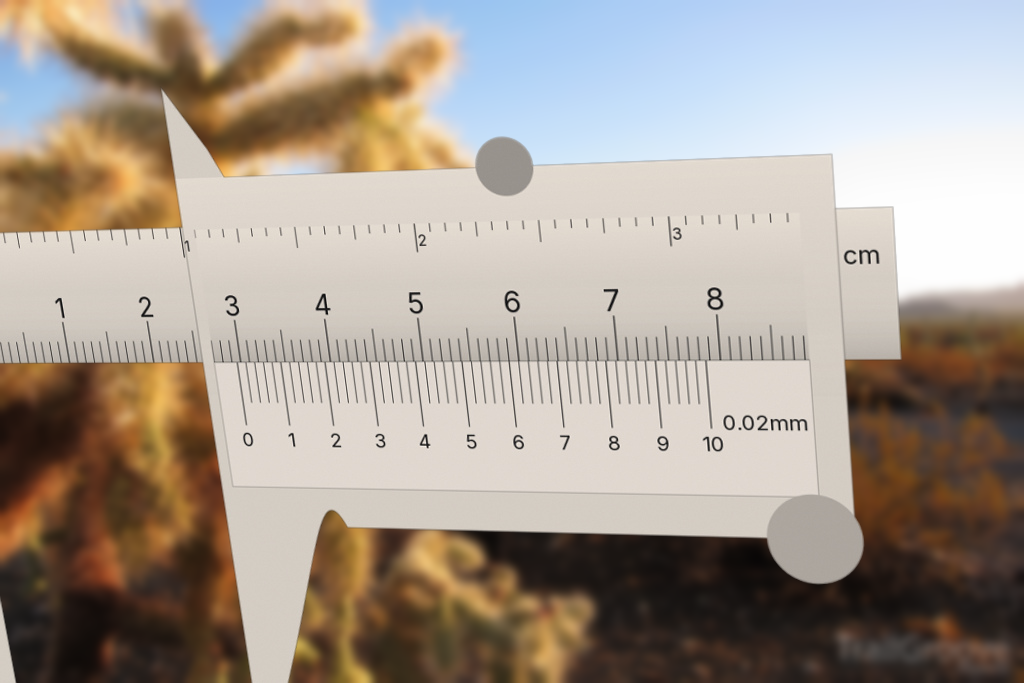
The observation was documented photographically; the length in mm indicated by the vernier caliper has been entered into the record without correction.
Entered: 29.6 mm
